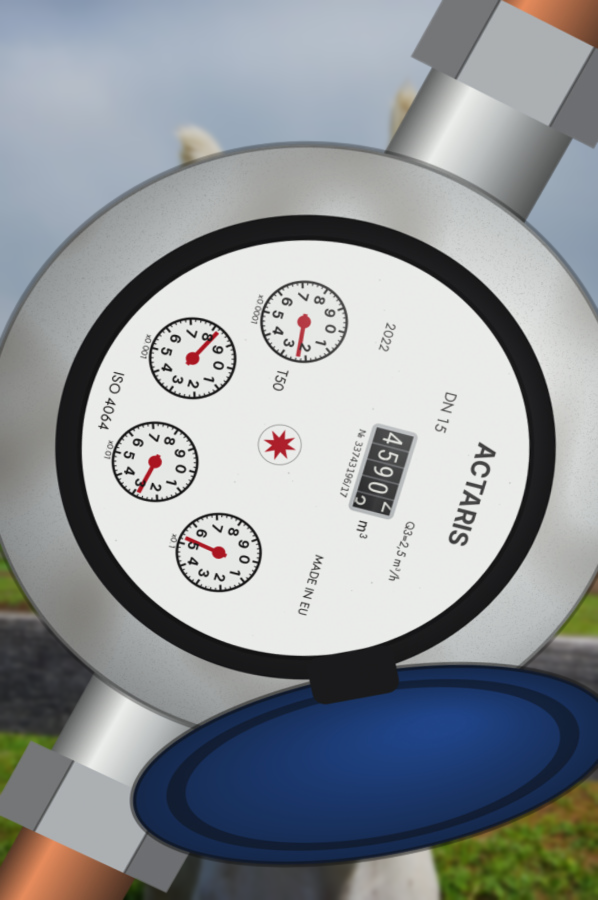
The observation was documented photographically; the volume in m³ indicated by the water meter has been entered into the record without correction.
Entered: 45902.5282 m³
